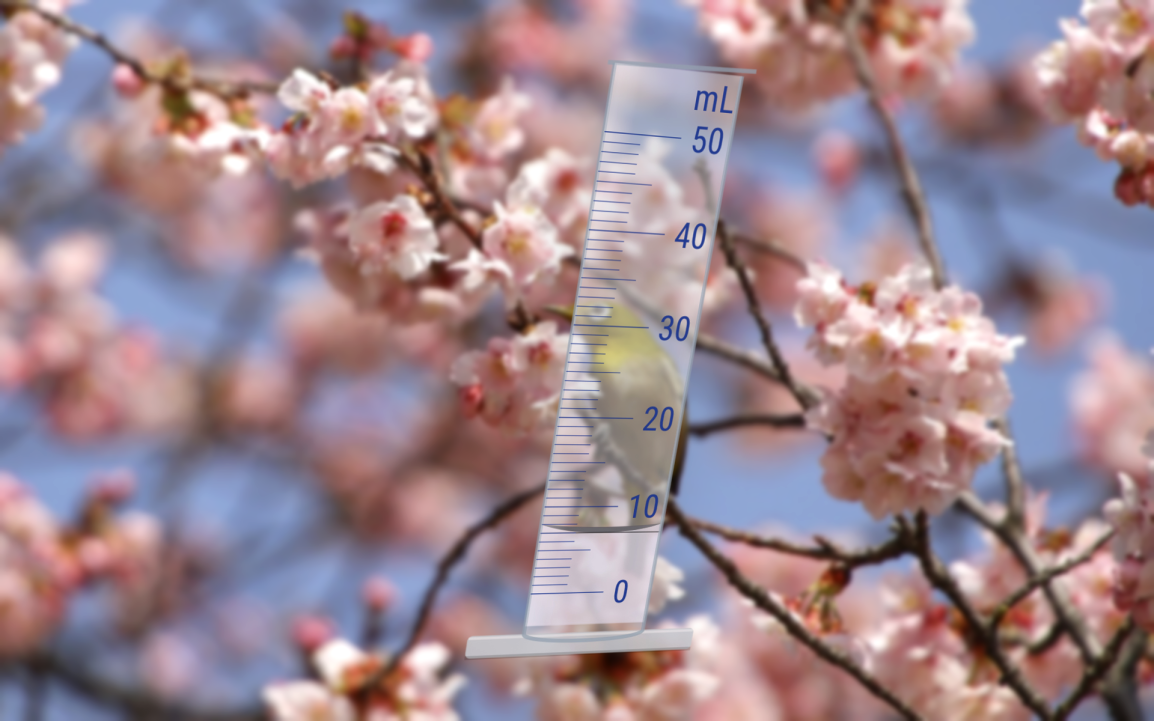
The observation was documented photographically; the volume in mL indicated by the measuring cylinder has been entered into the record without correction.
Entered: 7 mL
